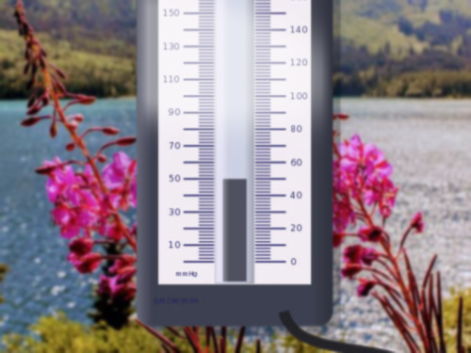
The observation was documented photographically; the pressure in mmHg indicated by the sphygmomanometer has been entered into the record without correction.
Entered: 50 mmHg
